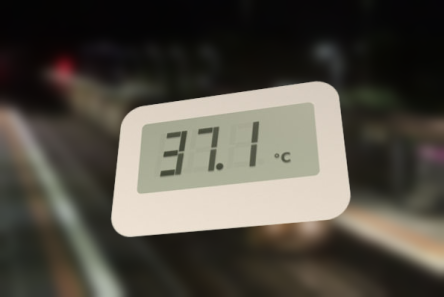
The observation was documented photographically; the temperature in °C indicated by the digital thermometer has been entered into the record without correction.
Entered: 37.1 °C
